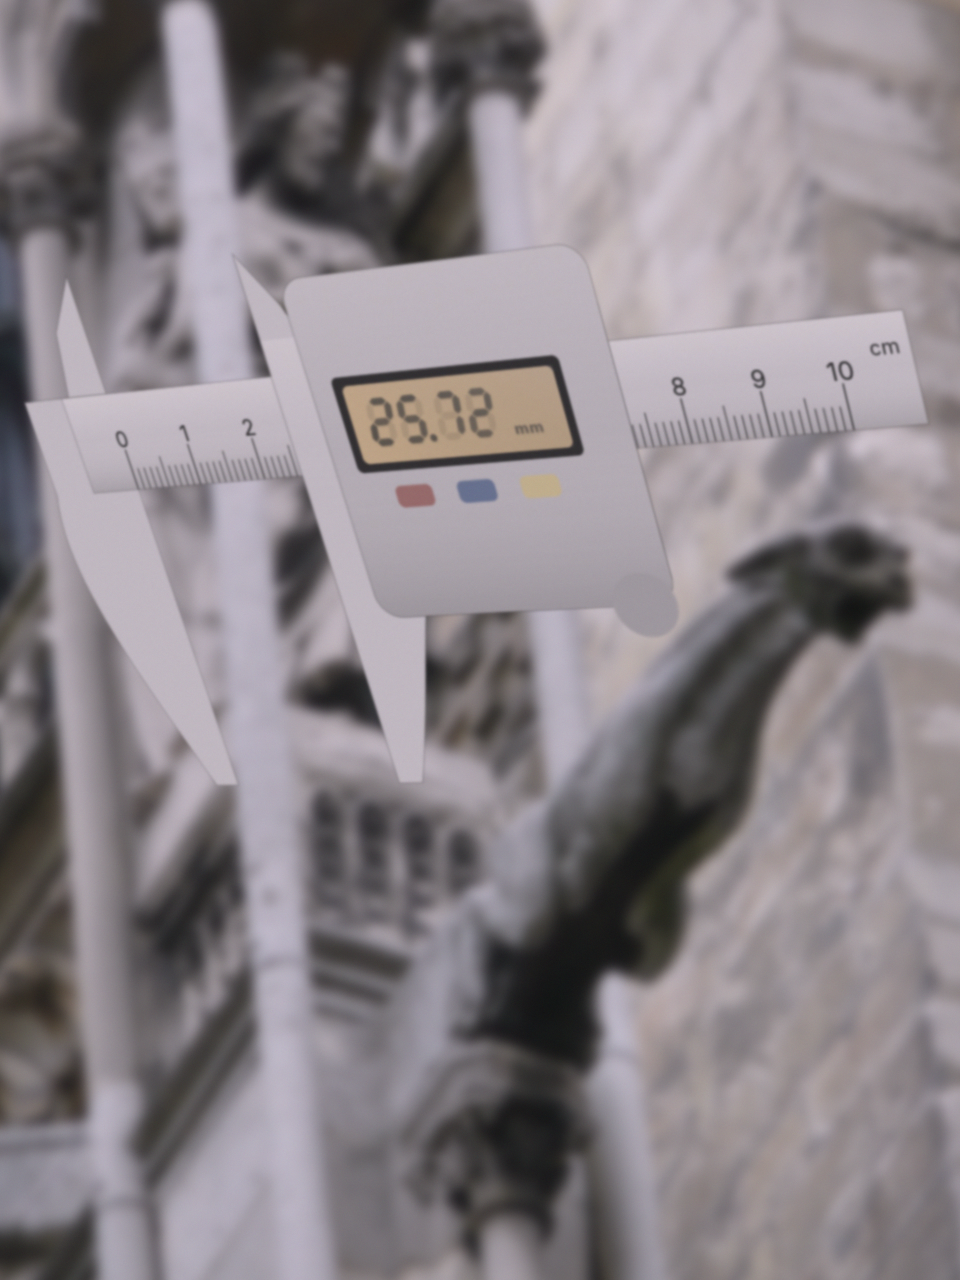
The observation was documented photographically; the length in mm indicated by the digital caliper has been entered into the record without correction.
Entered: 25.72 mm
